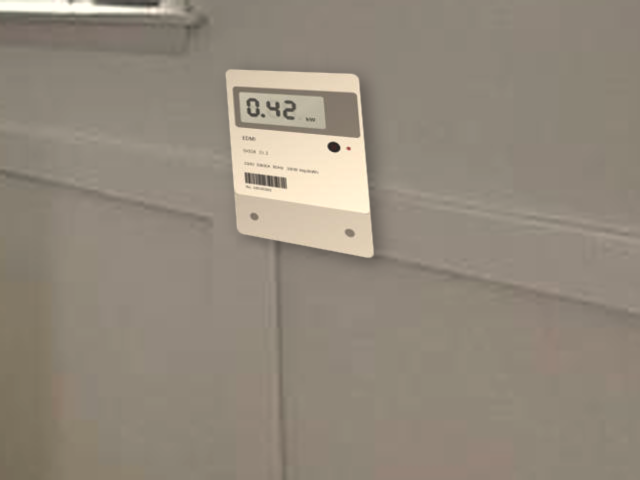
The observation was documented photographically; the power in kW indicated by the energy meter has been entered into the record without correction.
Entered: 0.42 kW
